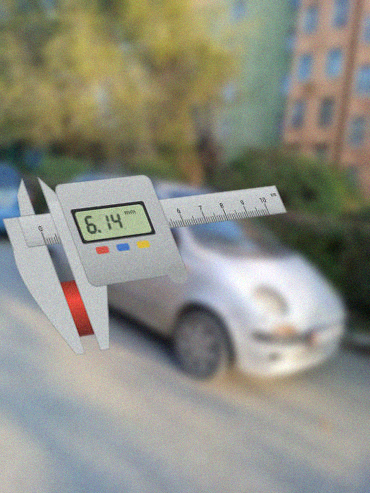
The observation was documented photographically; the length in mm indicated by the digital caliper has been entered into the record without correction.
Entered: 6.14 mm
